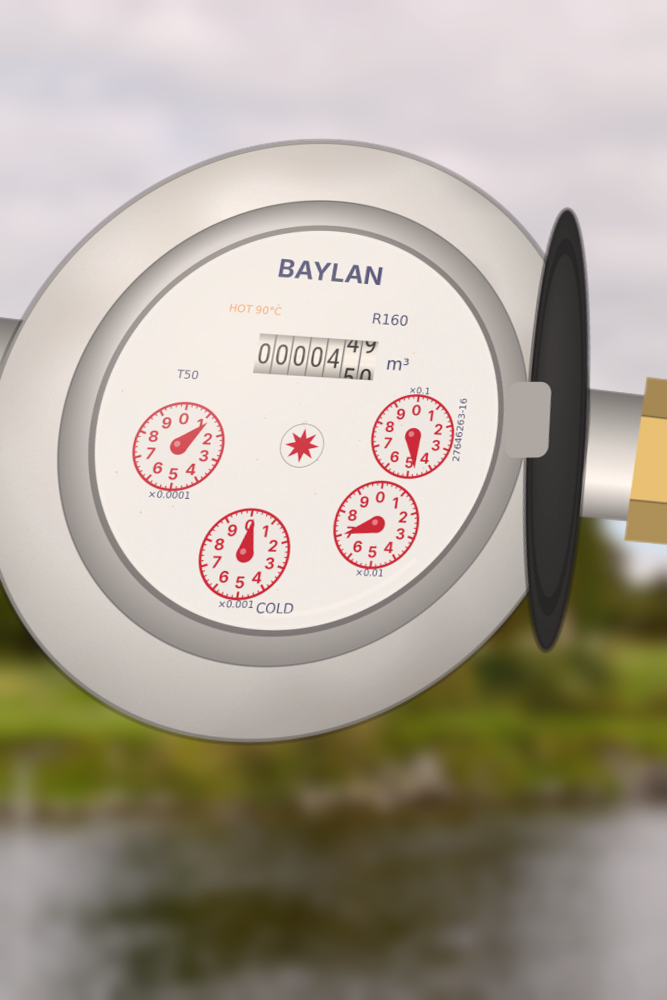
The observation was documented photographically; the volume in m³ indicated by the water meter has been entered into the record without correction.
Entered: 449.4701 m³
